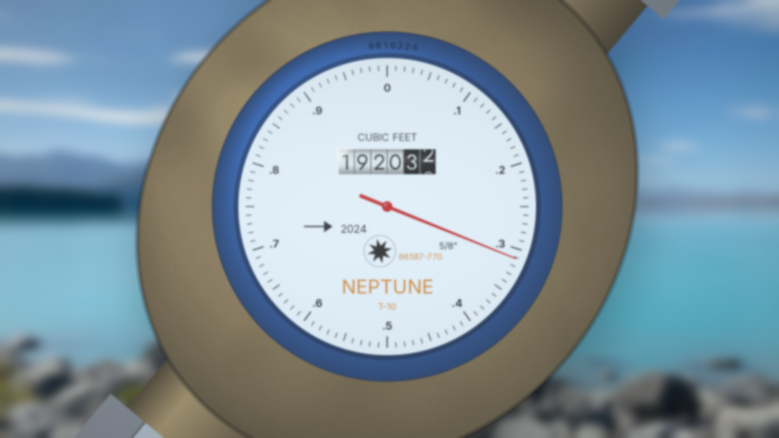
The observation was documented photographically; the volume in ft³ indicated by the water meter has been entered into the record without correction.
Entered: 192032.31 ft³
